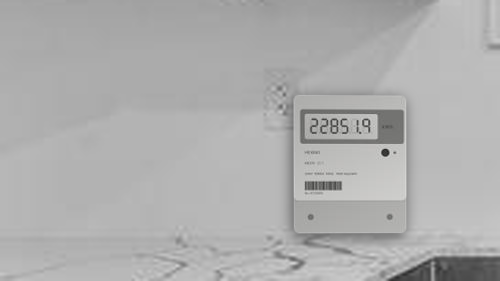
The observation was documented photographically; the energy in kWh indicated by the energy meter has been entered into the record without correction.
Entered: 22851.9 kWh
